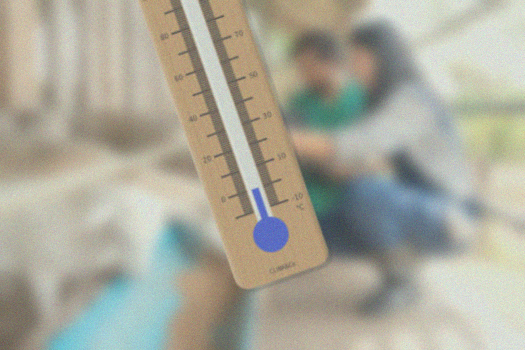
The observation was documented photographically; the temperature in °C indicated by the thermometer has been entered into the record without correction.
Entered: 0 °C
